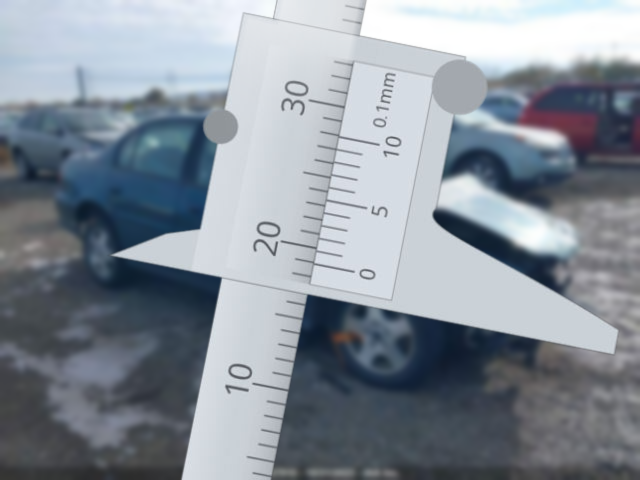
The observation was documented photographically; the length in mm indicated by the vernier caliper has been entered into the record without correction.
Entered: 18.9 mm
